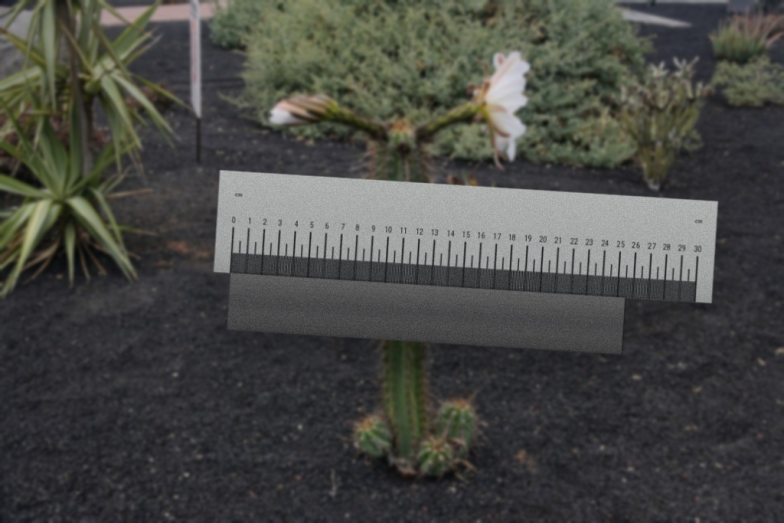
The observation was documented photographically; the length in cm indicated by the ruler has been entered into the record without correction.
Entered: 25.5 cm
